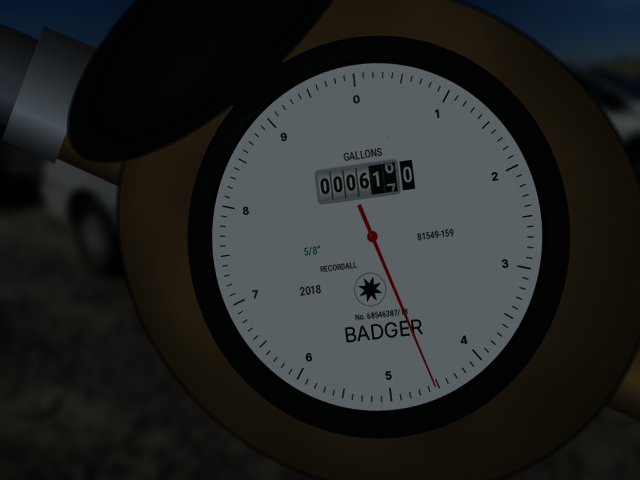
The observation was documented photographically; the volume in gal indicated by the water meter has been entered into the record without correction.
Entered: 6164.5 gal
